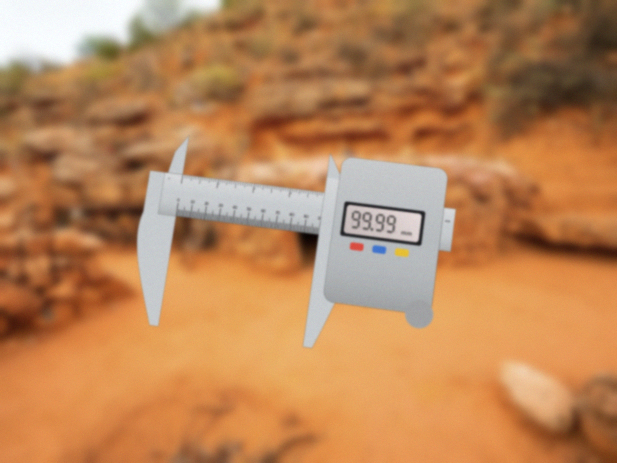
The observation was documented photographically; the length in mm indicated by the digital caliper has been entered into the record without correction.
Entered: 99.99 mm
